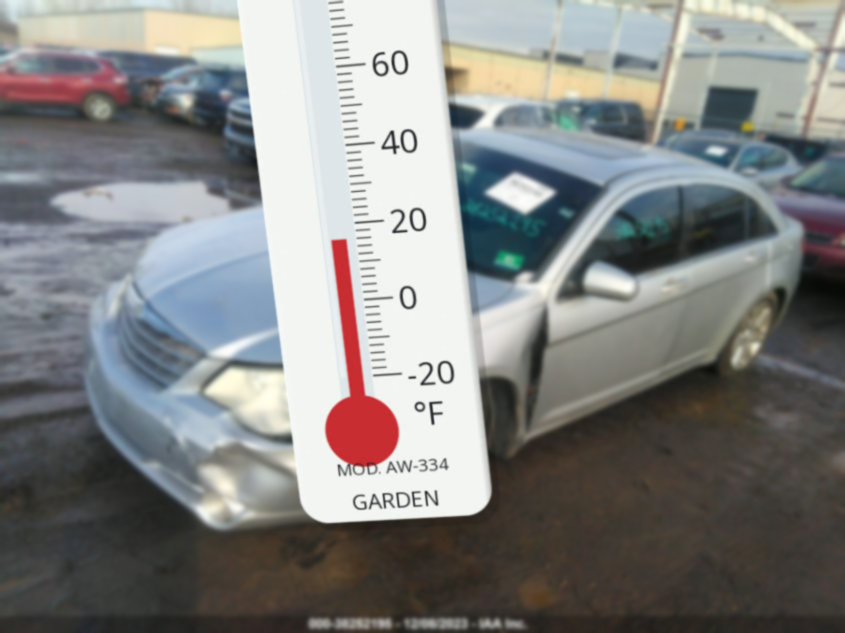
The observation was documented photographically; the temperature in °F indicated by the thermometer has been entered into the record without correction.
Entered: 16 °F
